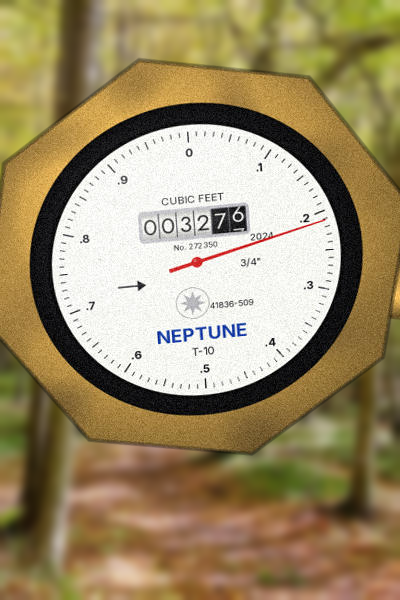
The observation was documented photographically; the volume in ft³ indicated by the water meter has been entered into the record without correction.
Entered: 3276.21 ft³
